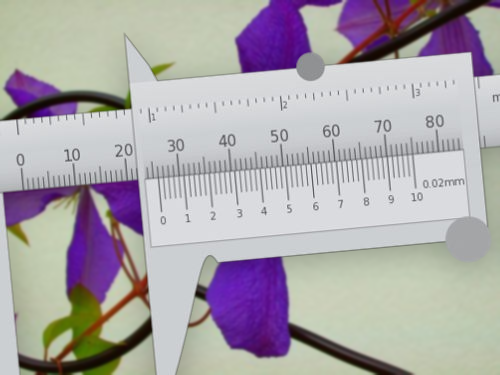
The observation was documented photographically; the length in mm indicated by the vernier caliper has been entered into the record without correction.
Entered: 26.0 mm
